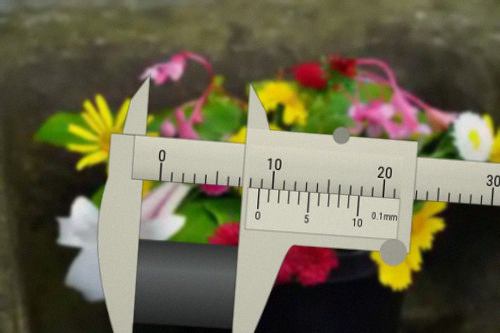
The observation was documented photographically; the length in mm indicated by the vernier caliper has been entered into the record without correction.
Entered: 8.8 mm
